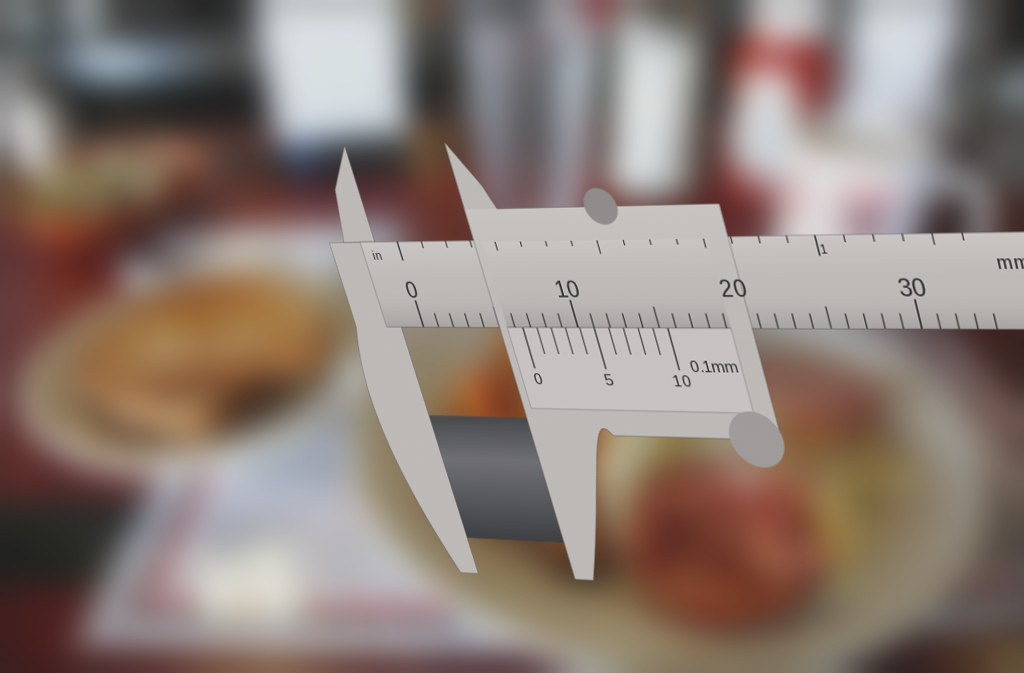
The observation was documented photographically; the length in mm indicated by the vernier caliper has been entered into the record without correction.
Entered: 6.5 mm
